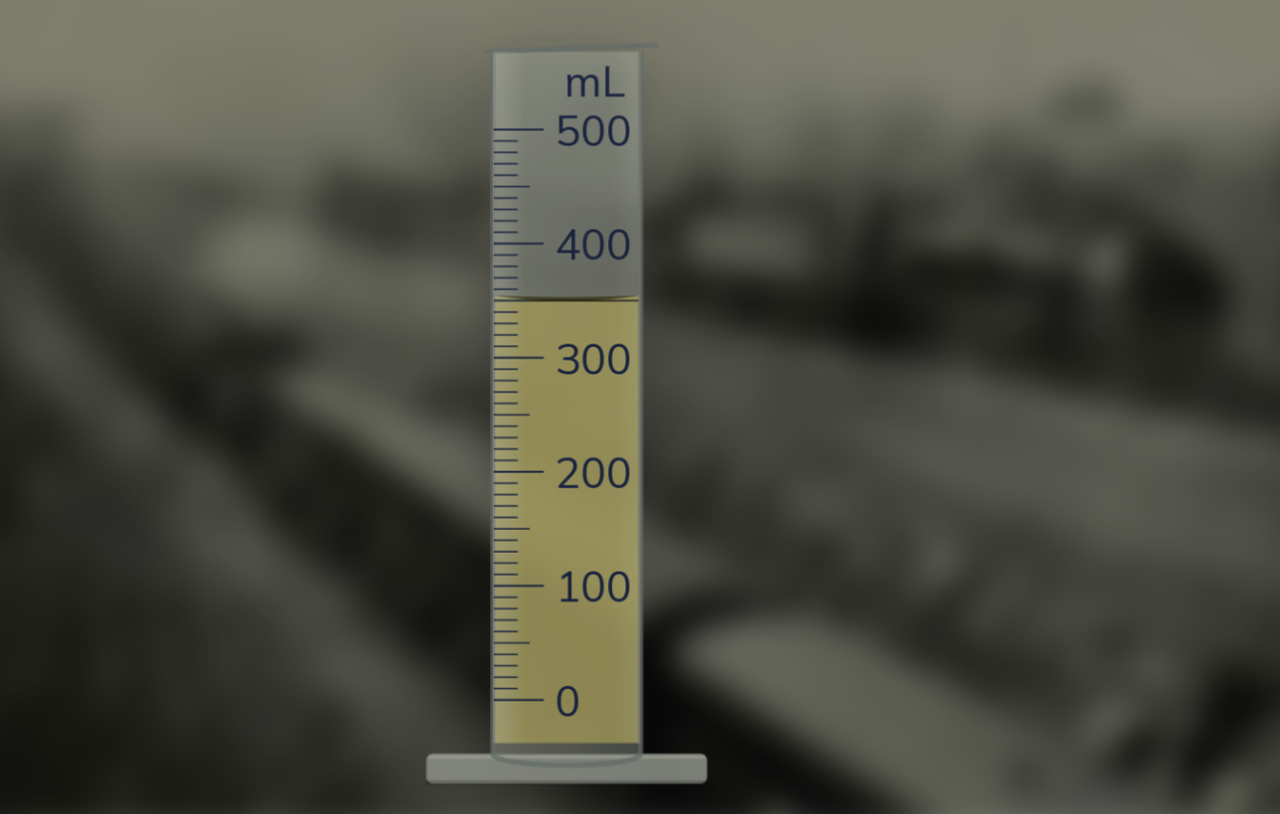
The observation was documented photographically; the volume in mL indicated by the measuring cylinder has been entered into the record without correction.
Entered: 350 mL
